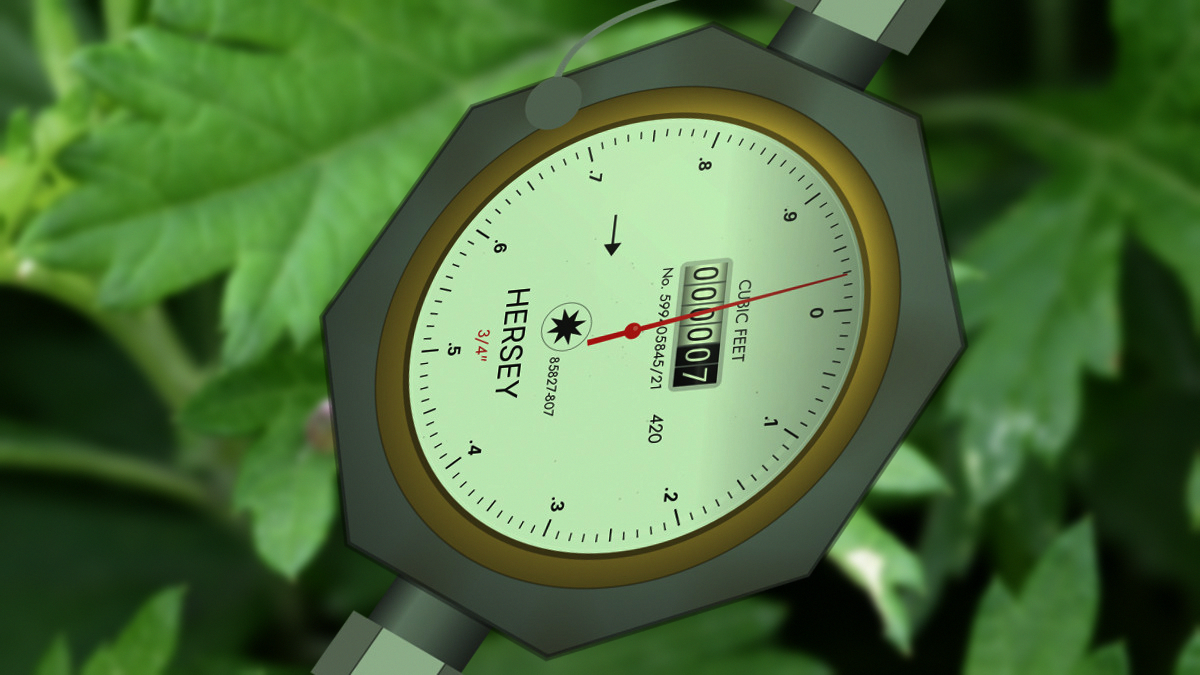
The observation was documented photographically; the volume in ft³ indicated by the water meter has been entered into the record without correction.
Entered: 6.97 ft³
